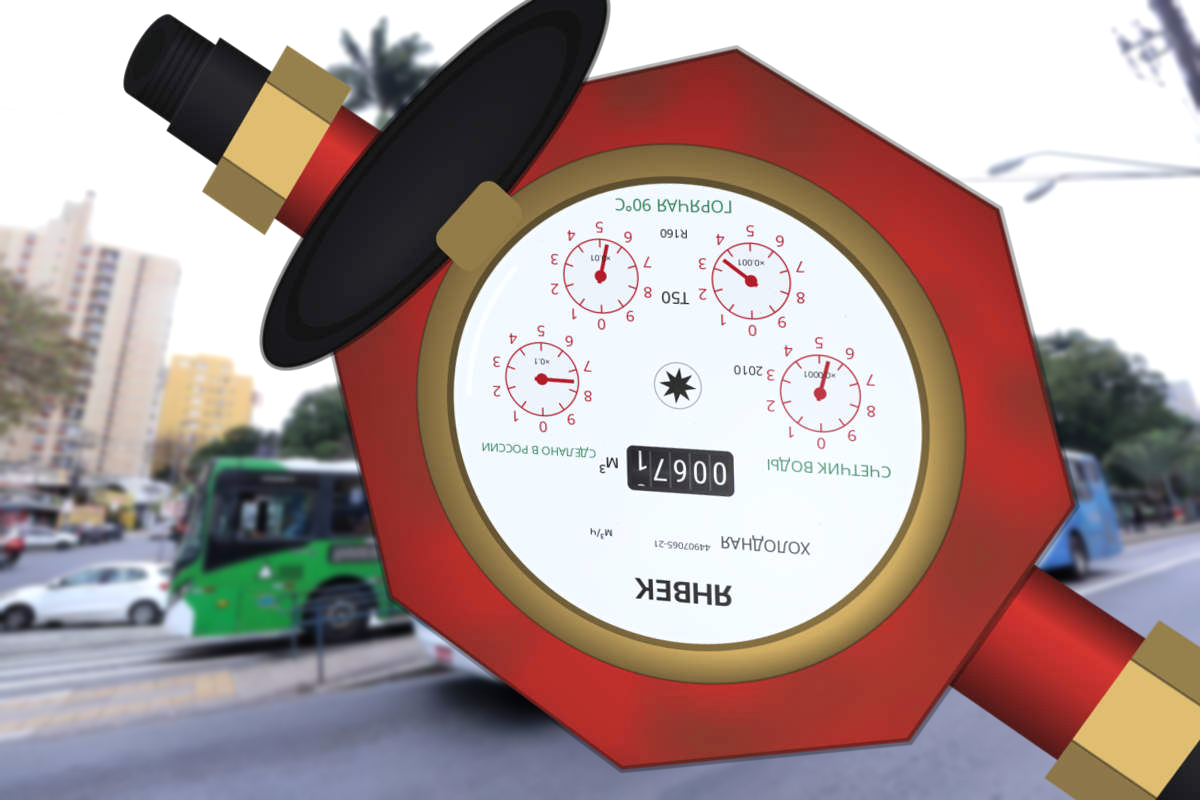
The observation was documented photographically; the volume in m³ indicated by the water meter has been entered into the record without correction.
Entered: 670.7535 m³
